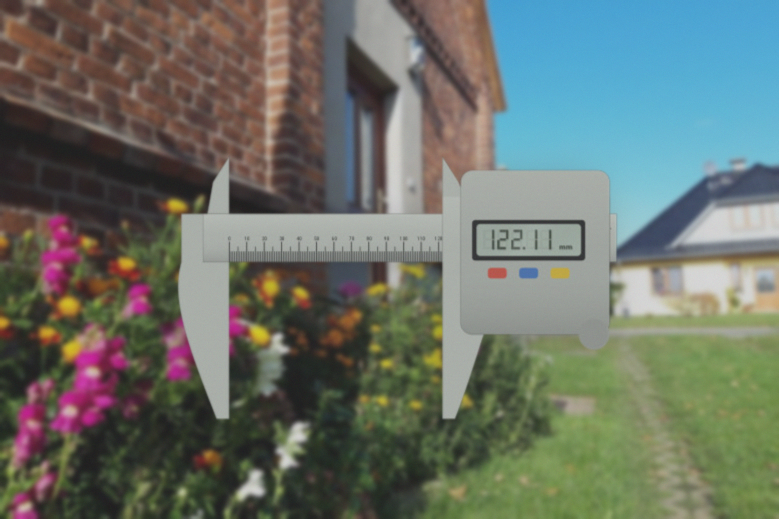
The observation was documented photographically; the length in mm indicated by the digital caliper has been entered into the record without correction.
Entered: 122.11 mm
